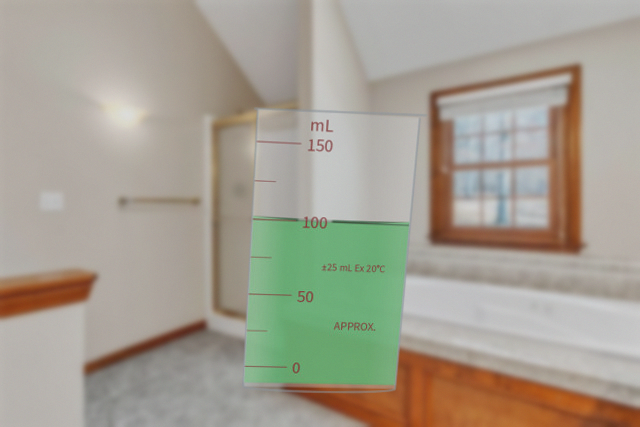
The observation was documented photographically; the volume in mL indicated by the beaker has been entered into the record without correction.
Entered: 100 mL
